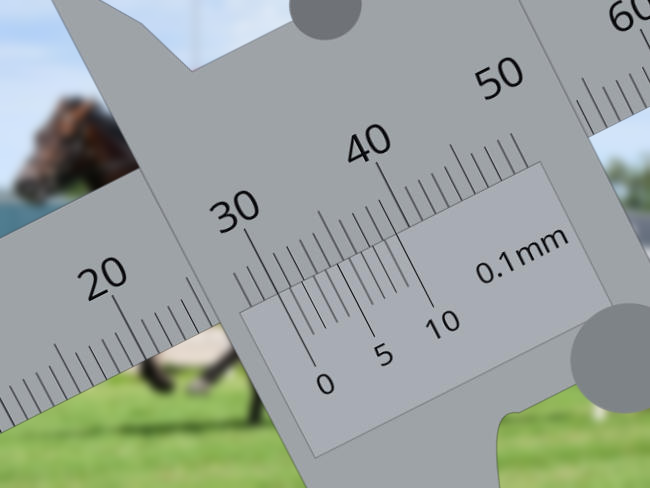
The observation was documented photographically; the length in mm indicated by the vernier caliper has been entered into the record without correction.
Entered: 30.0 mm
